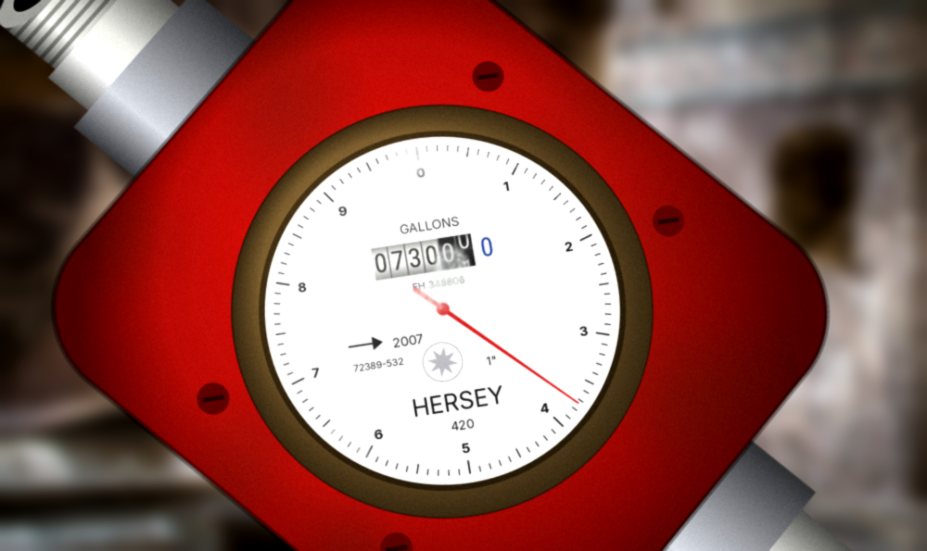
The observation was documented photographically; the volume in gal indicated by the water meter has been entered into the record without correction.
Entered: 730003.7 gal
